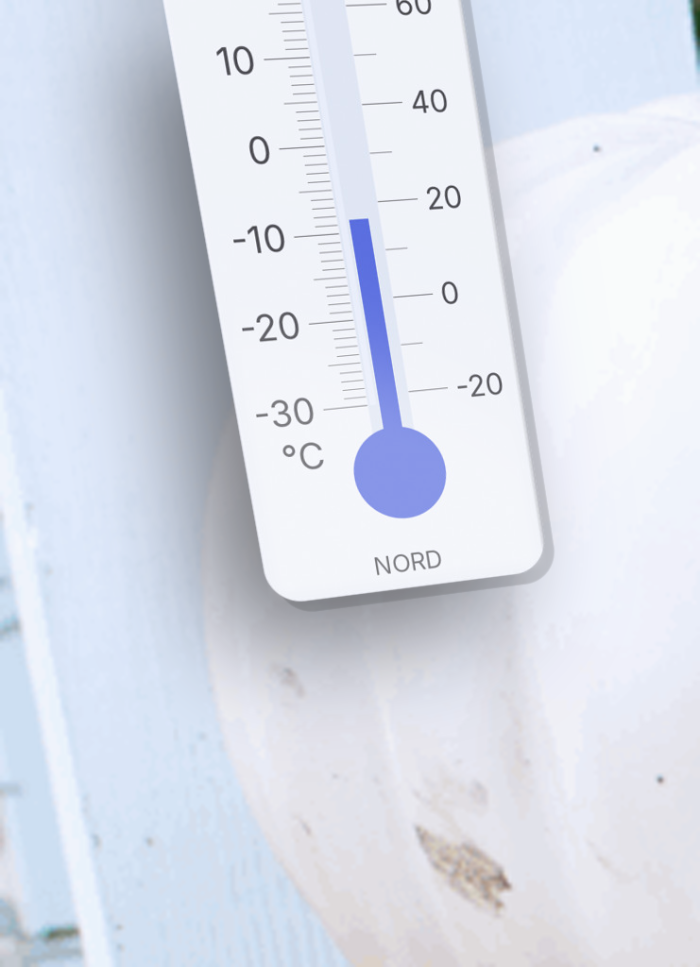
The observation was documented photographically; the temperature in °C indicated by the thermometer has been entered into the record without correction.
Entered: -8.5 °C
